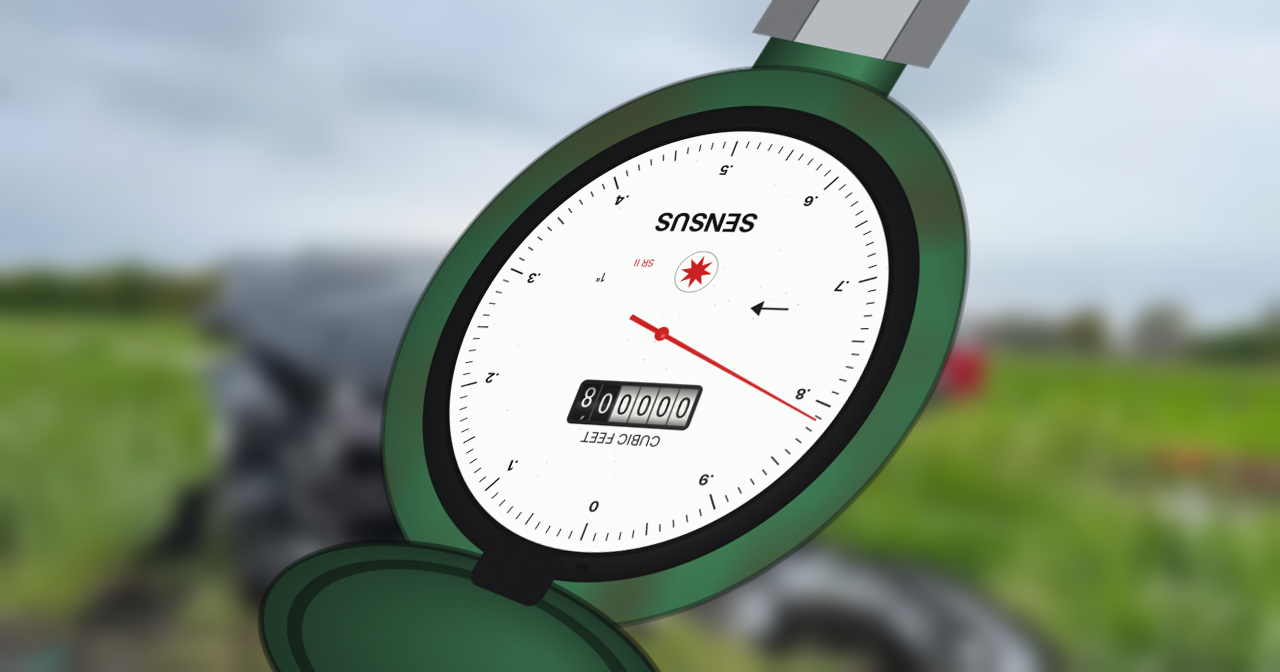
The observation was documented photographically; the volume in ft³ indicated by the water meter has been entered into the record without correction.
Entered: 7.81 ft³
